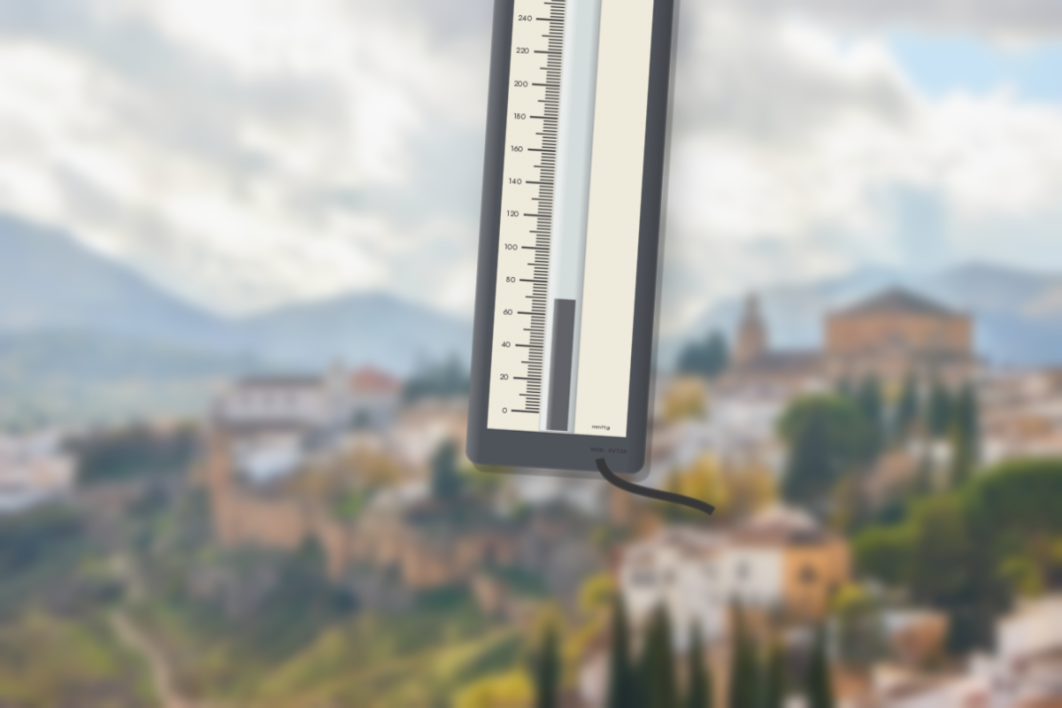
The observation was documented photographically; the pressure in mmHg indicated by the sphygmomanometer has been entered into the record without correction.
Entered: 70 mmHg
